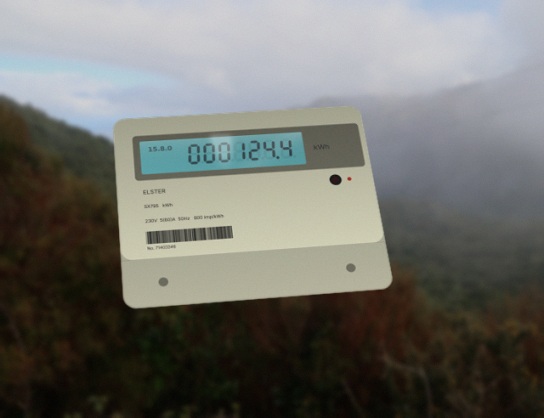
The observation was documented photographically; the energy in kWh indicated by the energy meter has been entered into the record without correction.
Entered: 124.4 kWh
